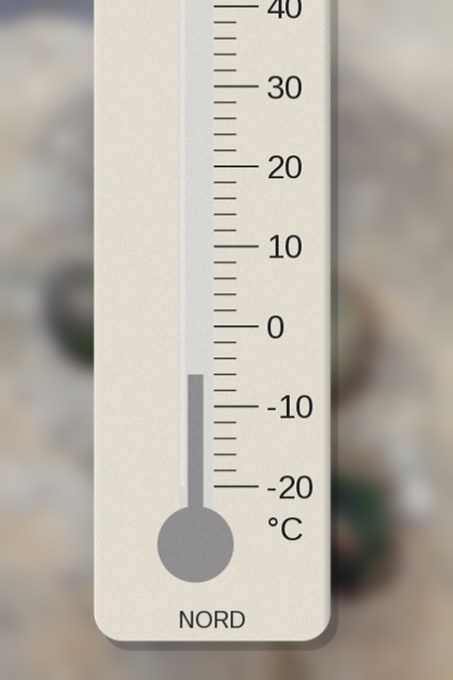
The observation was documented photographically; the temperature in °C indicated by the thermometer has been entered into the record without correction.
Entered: -6 °C
